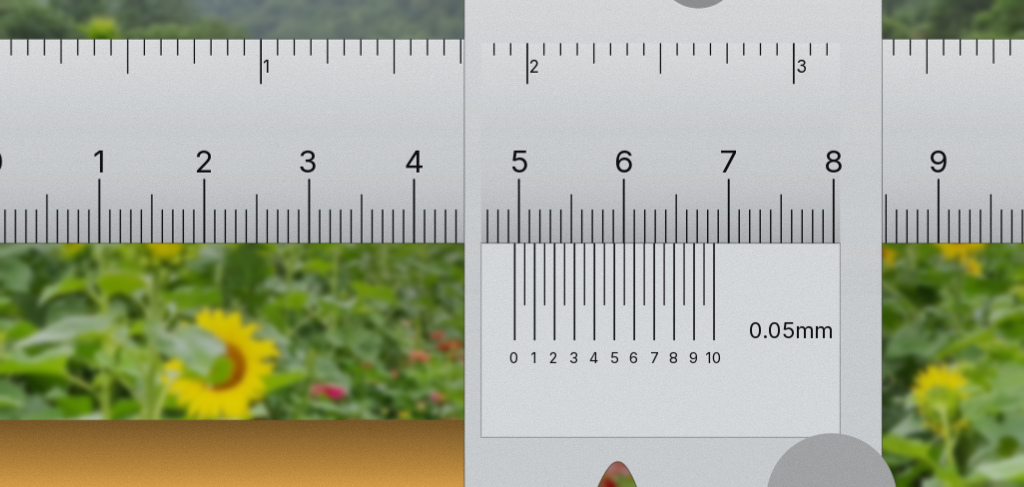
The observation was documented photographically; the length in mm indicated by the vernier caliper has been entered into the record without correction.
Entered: 49.6 mm
